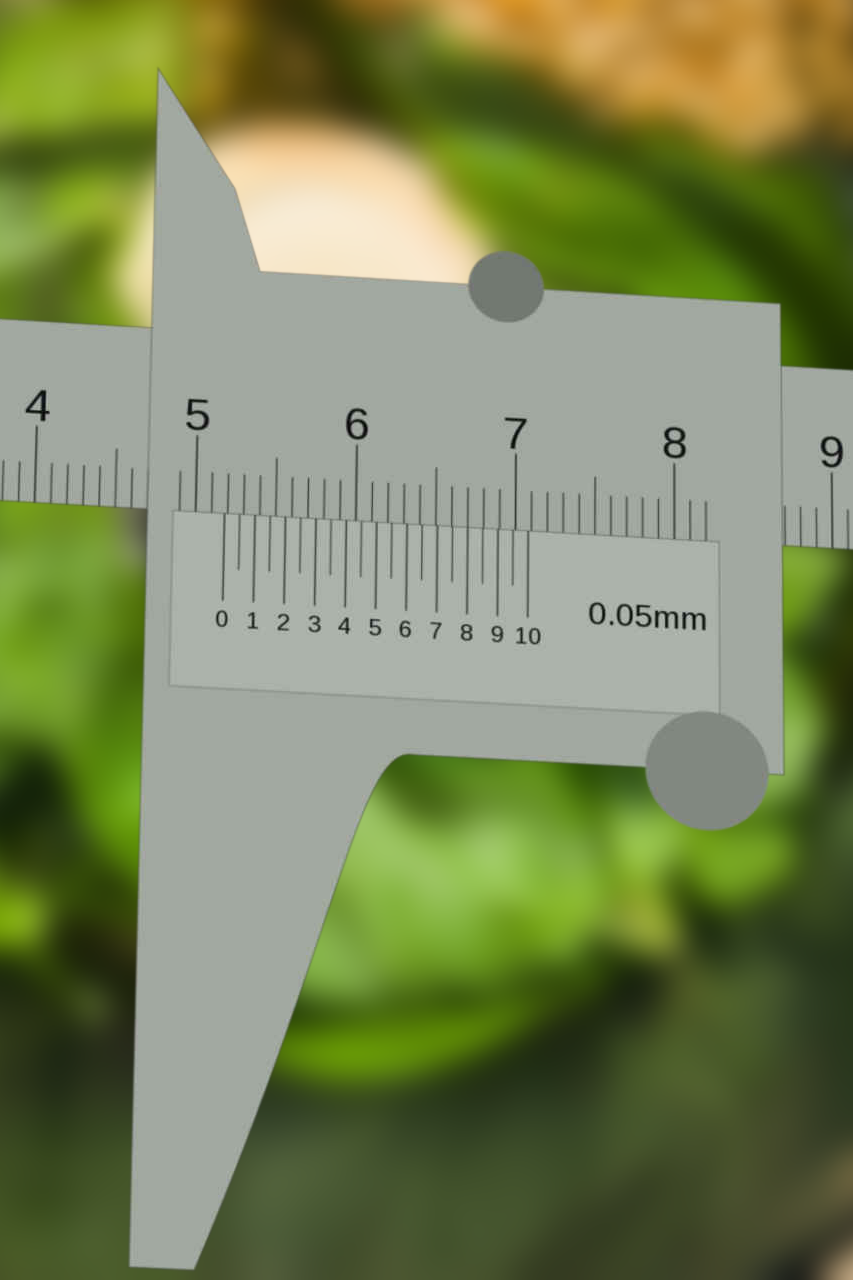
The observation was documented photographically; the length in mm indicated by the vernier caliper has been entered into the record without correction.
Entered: 51.8 mm
